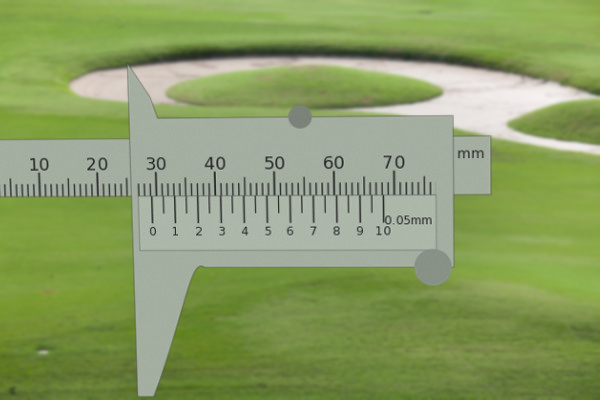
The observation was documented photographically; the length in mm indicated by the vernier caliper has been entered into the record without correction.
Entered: 29.2 mm
